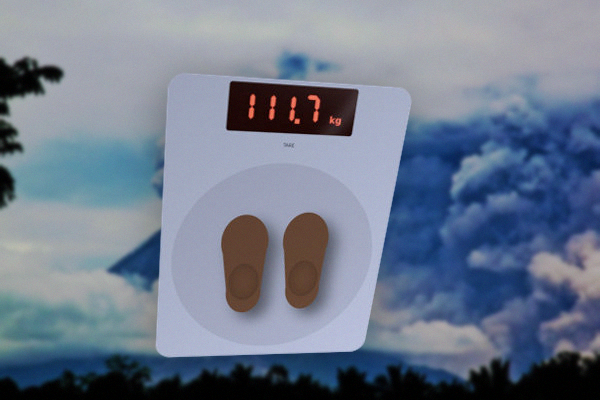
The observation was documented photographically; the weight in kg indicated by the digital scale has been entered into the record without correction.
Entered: 111.7 kg
